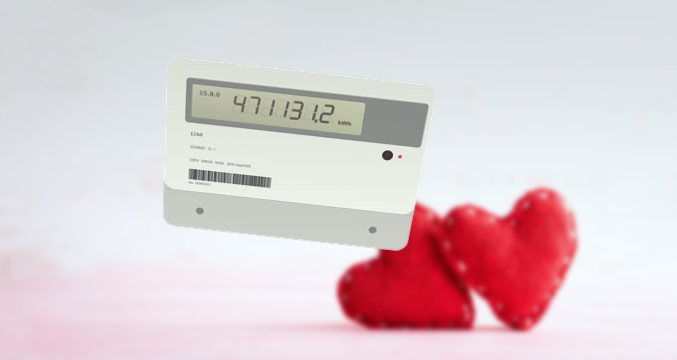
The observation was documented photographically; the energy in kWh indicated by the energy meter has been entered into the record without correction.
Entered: 471131.2 kWh
